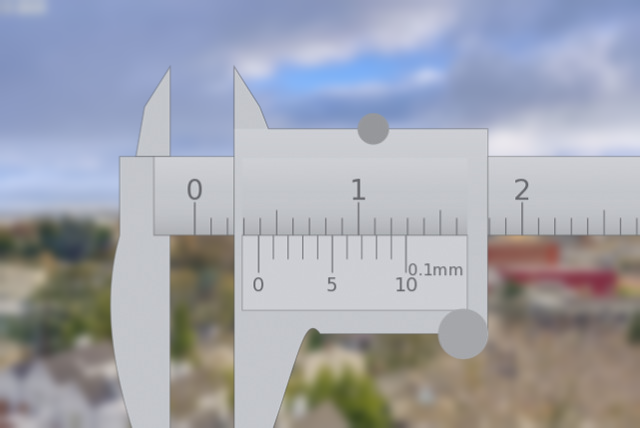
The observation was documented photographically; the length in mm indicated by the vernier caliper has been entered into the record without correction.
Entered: 3.9 mm
